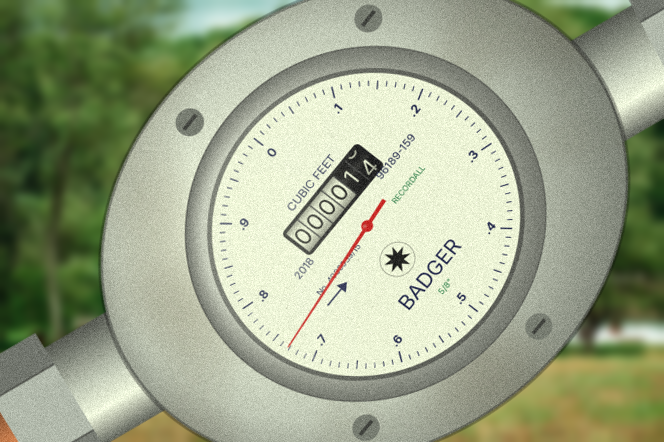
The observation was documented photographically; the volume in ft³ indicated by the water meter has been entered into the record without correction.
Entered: 13.73 ft³
